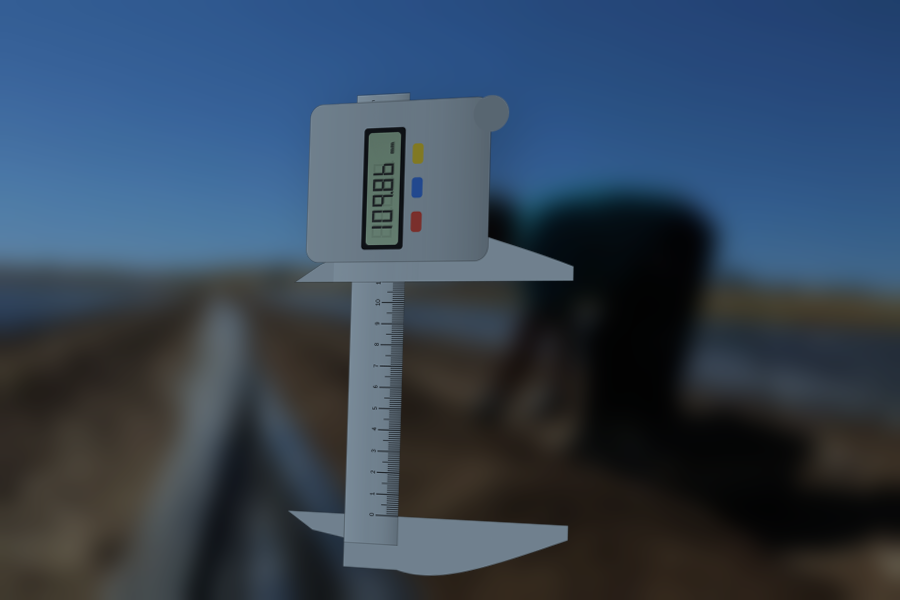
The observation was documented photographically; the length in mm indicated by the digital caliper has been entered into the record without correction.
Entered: 109.86 mm
